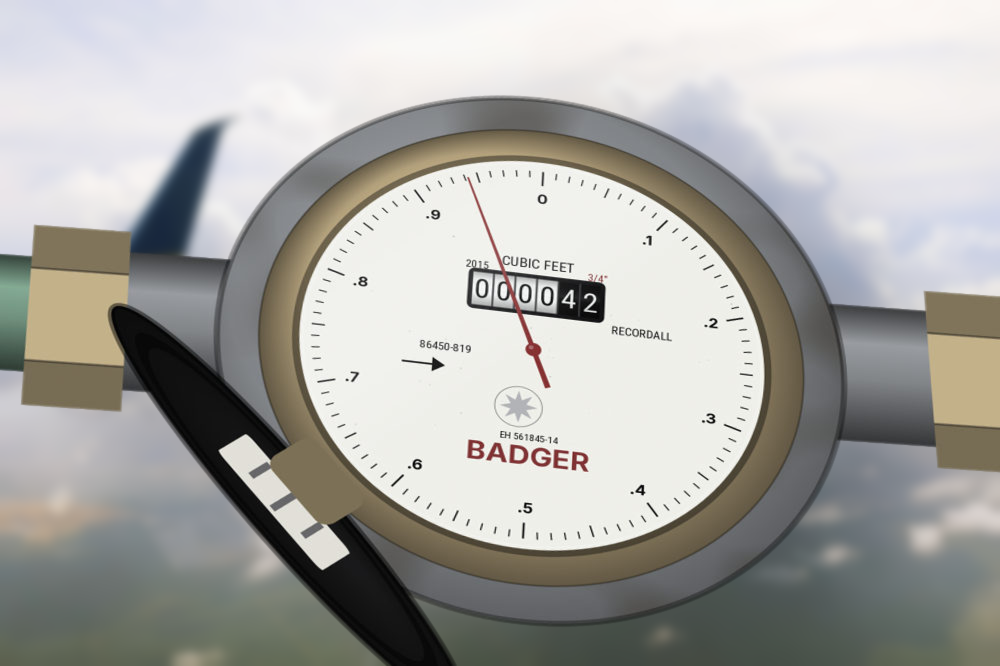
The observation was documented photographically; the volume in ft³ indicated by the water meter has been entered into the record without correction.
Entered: 41.94 ft³
